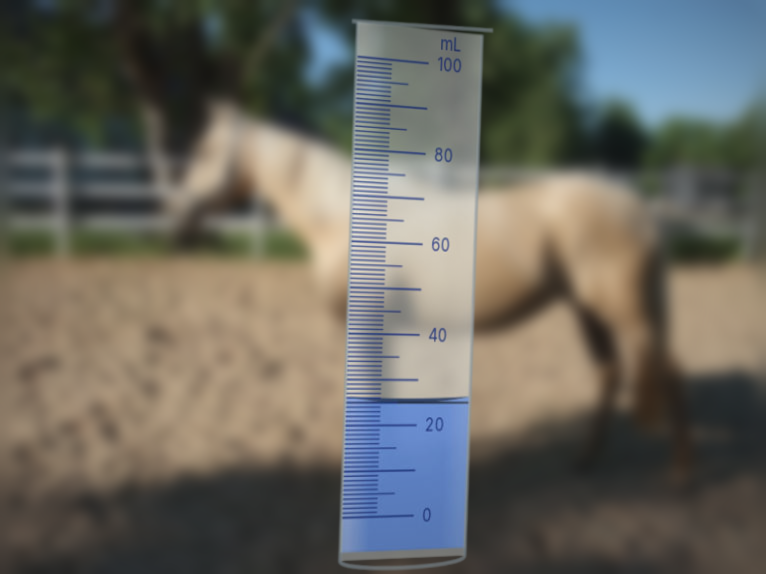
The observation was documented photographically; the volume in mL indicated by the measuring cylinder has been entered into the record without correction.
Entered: 25 mL
